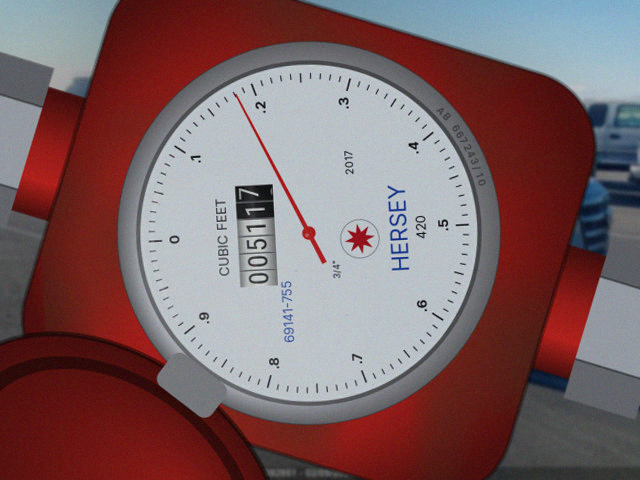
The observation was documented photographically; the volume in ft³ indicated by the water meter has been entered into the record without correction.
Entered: 5117.18 ft³
